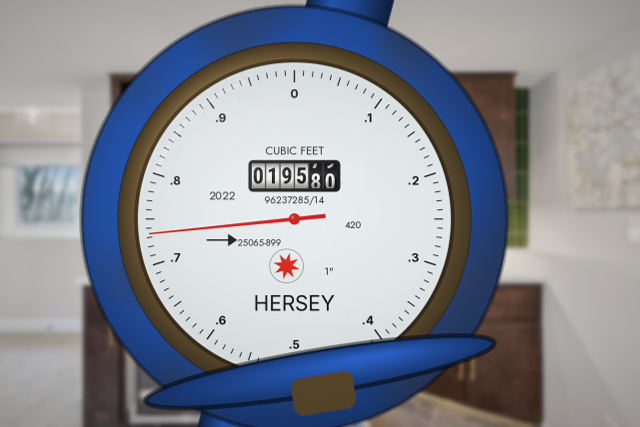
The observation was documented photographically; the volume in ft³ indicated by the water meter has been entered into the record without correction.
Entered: 19579.73 ft³
